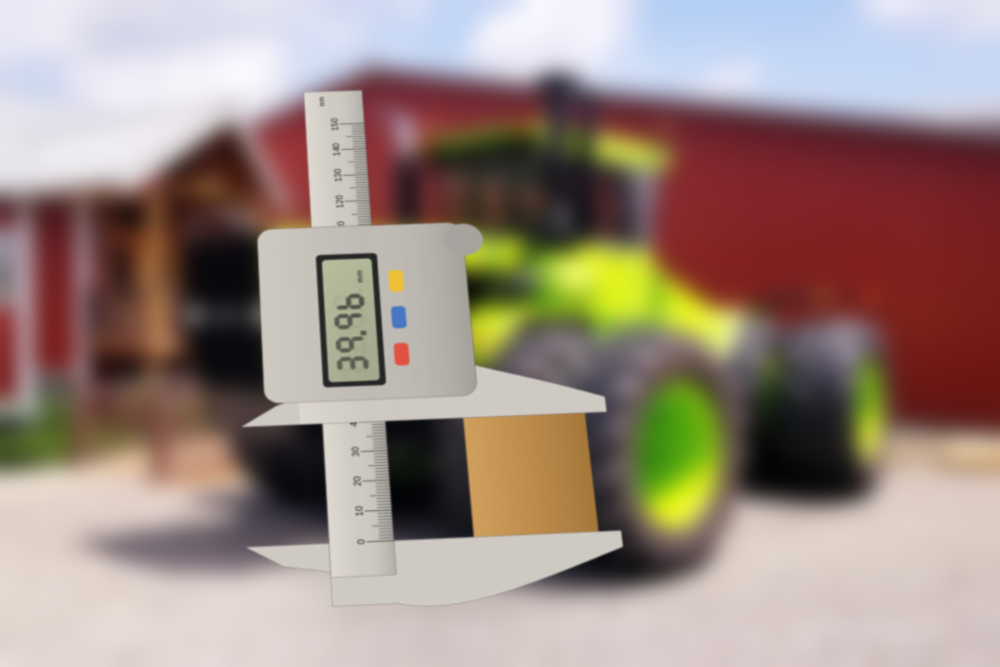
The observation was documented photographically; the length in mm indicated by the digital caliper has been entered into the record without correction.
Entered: 39.96 mm
